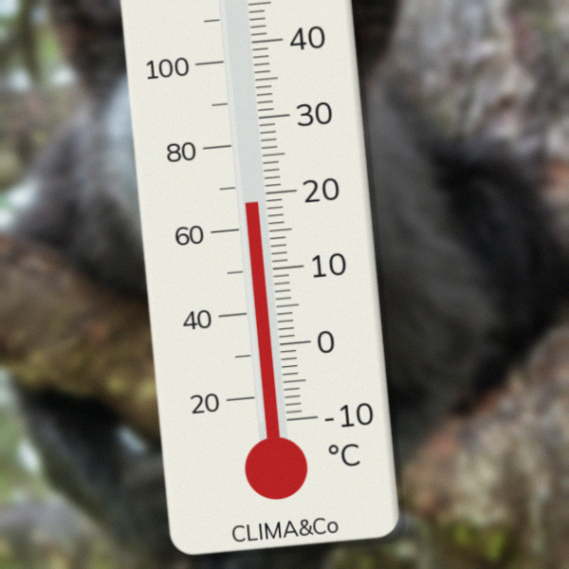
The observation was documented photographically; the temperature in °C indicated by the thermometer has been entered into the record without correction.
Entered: 19 °C
